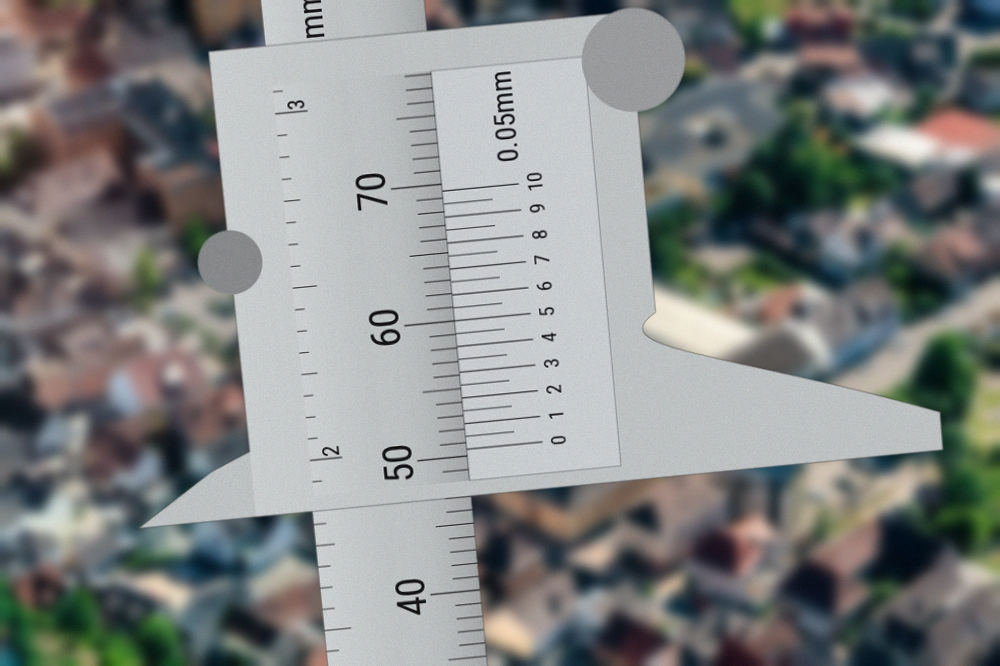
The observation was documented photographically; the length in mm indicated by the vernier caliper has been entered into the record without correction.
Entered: 50.5 mm
